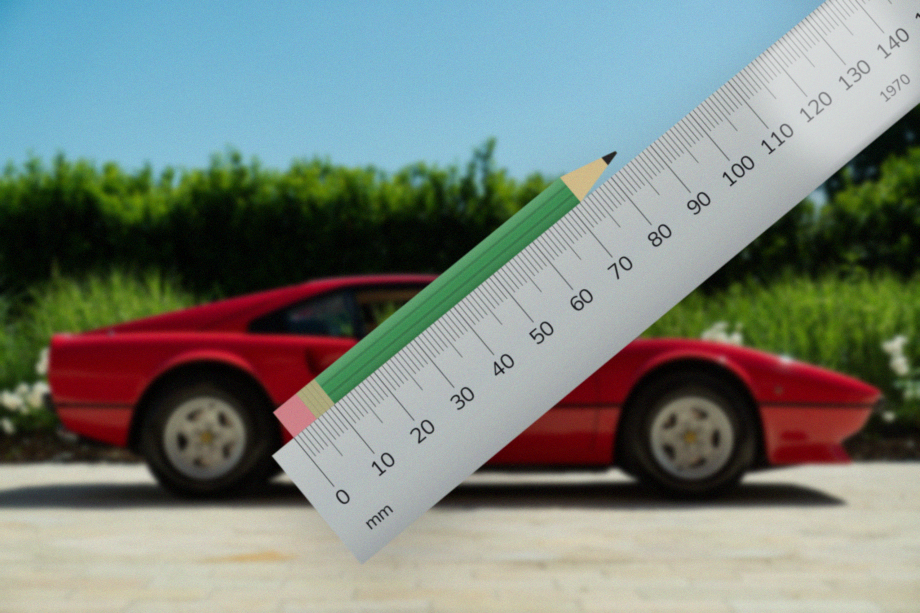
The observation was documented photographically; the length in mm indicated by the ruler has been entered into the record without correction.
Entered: 84 mm
